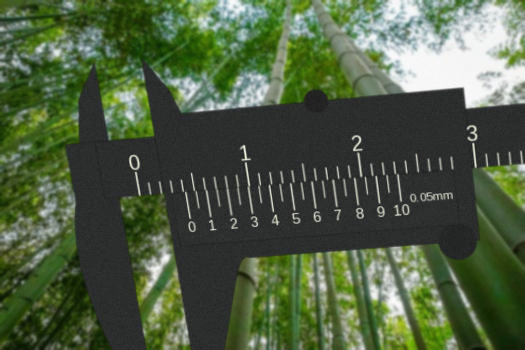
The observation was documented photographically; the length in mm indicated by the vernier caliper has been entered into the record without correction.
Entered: 4.2 mm
